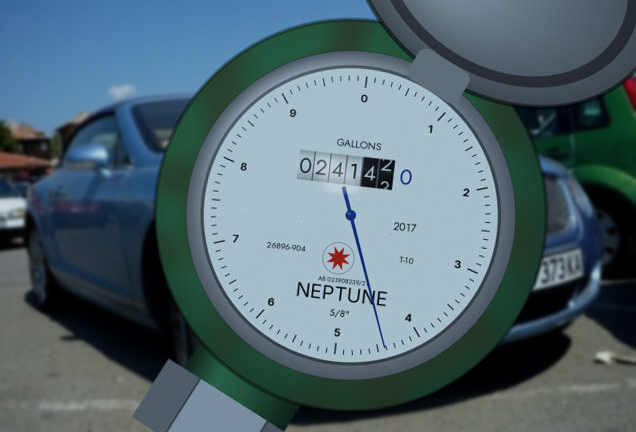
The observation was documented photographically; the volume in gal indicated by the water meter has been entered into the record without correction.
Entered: 241424.4 gal
